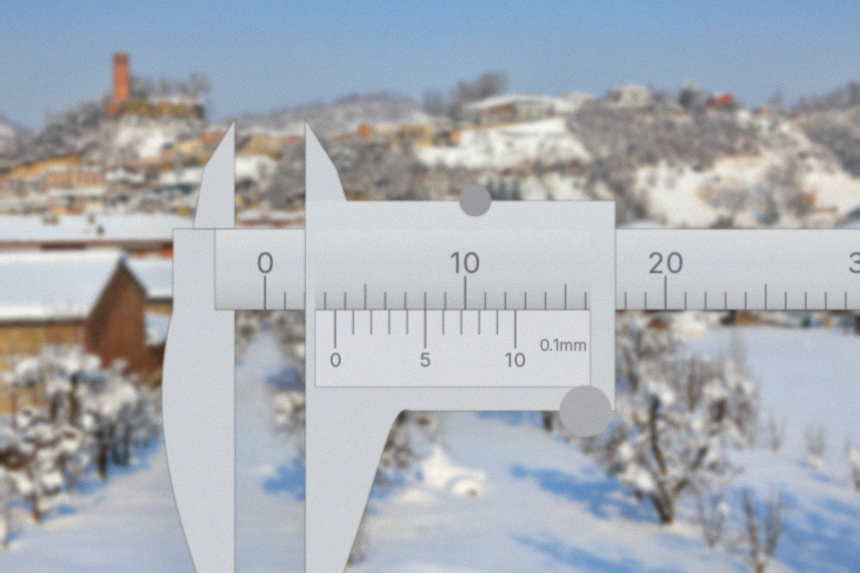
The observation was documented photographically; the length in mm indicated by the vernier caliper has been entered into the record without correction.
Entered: 3.5 mm
